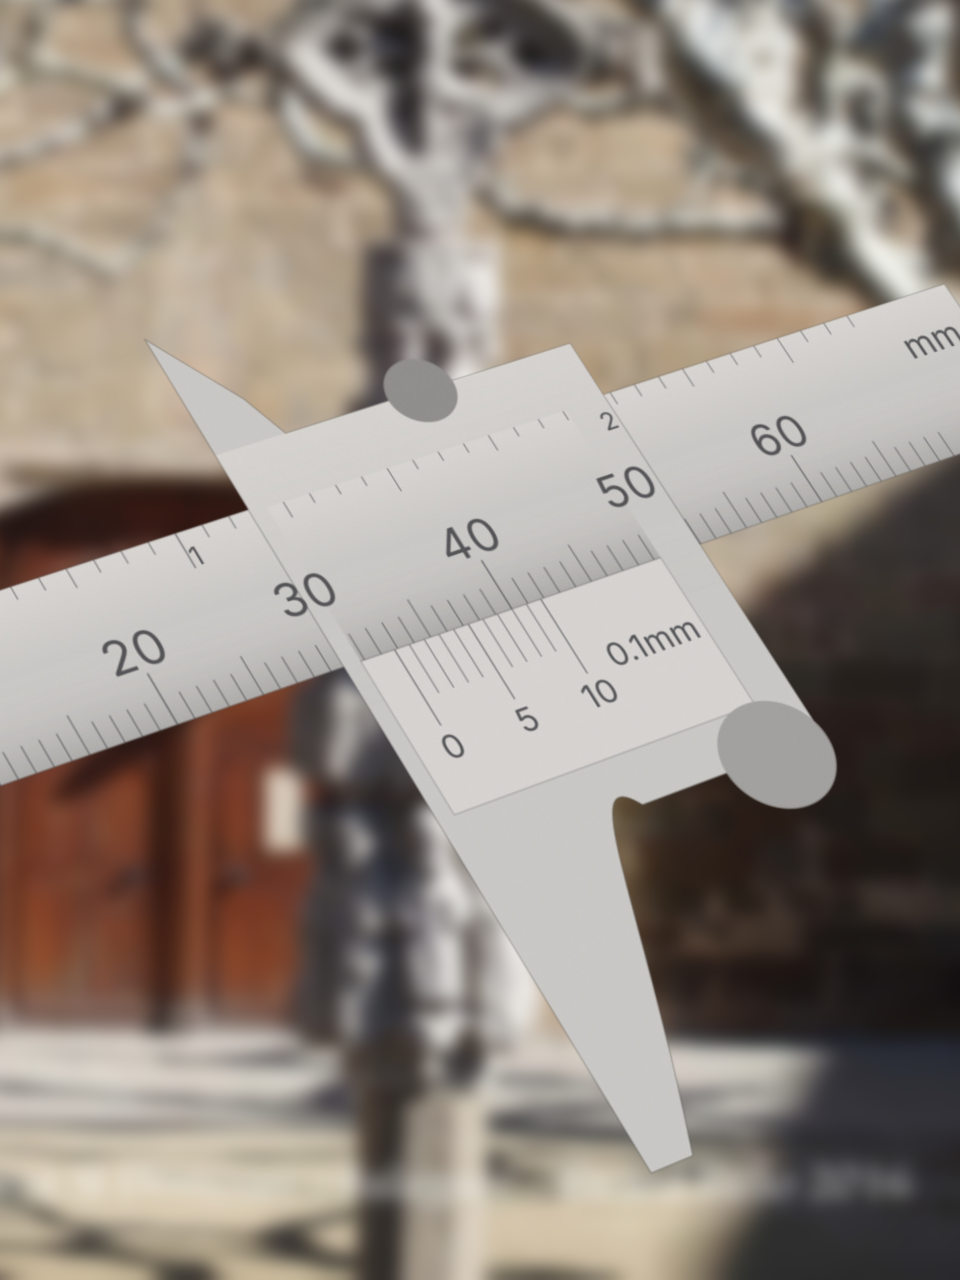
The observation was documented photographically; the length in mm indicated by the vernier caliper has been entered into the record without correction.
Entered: 32.8 mm
